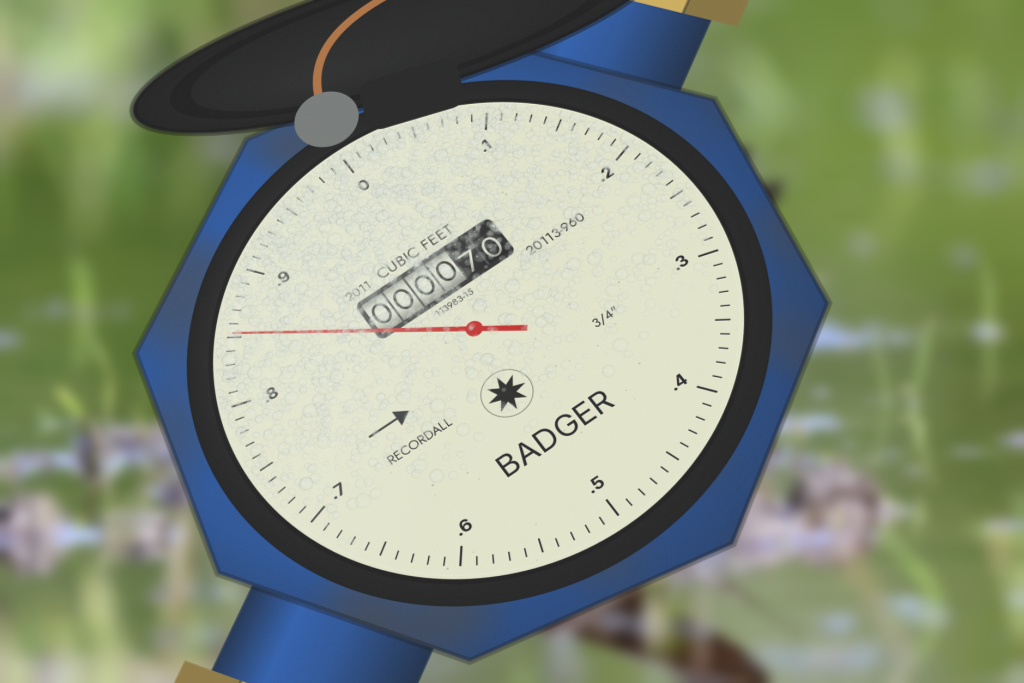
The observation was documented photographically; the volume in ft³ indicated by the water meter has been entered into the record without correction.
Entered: 69.85 ft³
